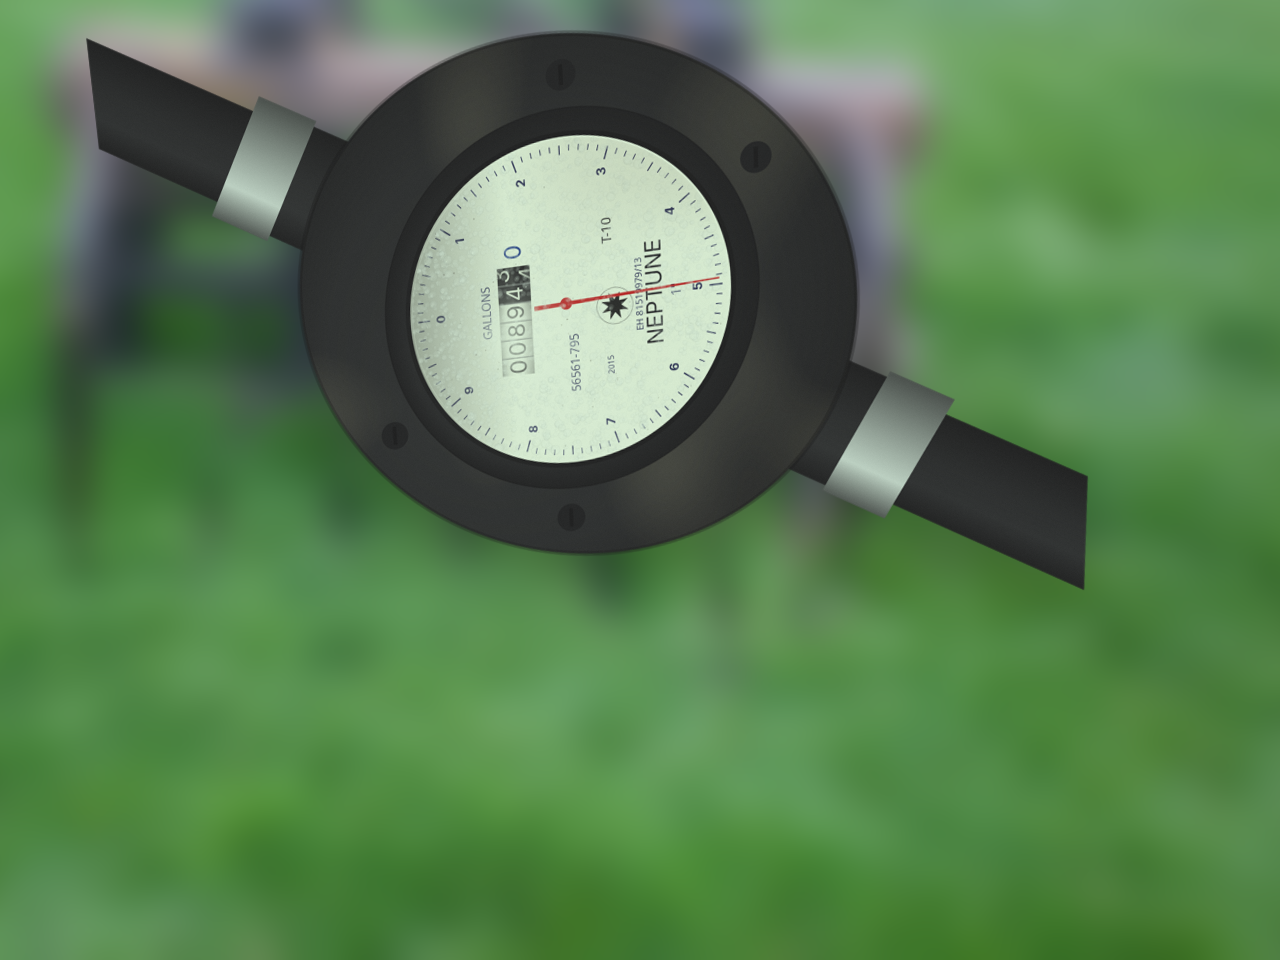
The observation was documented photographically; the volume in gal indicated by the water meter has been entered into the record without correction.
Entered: 89434.9 gal
